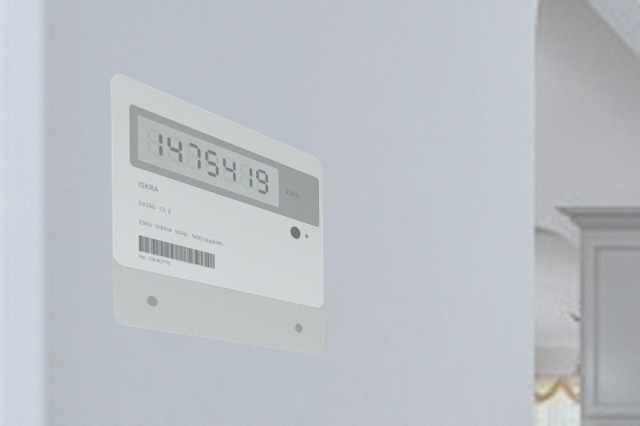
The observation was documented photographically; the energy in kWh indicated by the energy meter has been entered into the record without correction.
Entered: 1475419 kWh
